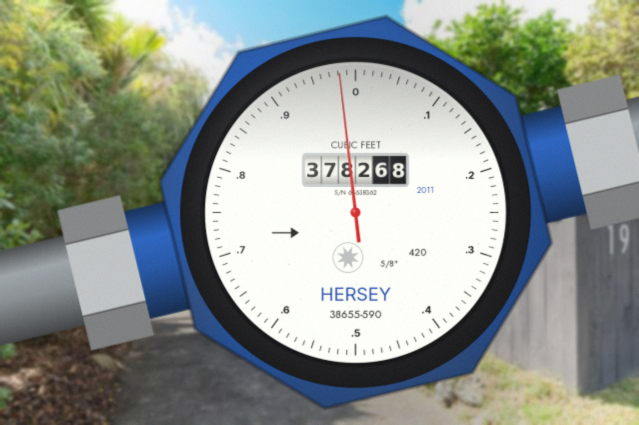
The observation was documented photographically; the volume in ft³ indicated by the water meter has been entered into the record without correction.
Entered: 378267.98 ft³
